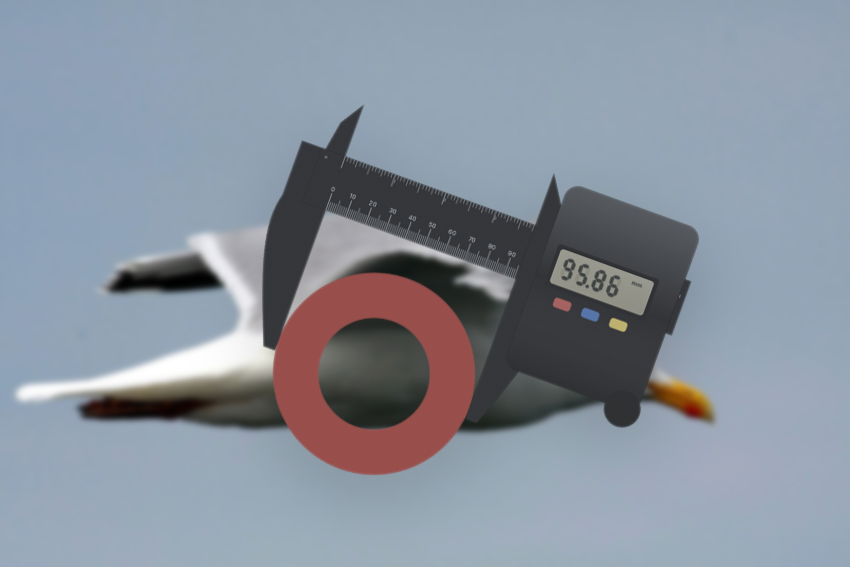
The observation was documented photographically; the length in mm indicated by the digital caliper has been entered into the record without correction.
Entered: 95.86 mm
